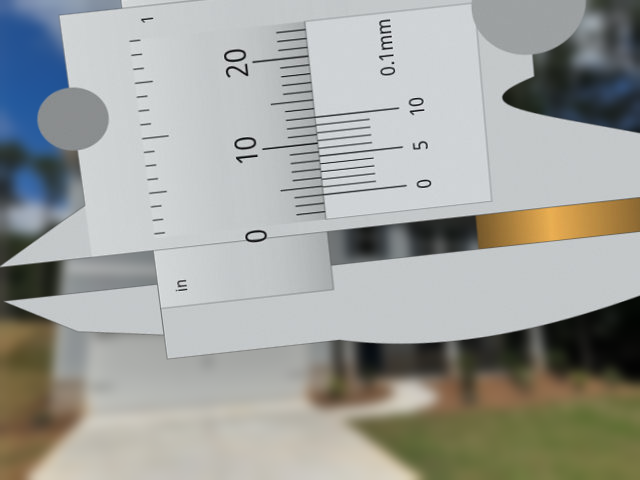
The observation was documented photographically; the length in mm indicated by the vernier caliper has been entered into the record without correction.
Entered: 4.0 mm
